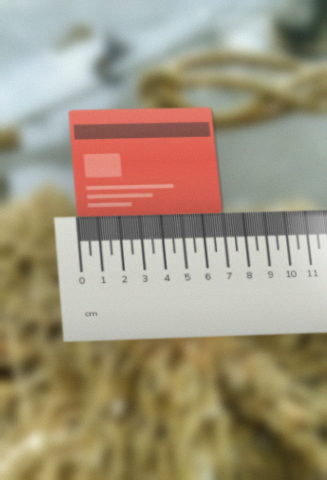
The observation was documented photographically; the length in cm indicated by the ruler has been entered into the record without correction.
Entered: 7 cm
